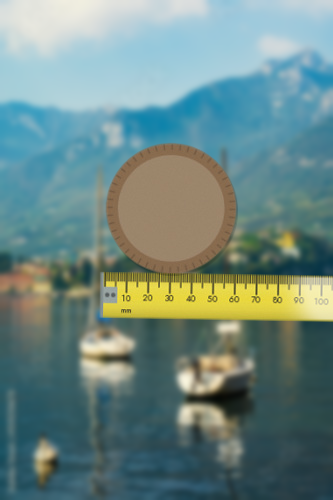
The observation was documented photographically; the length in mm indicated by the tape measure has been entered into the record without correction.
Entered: 60 mm
